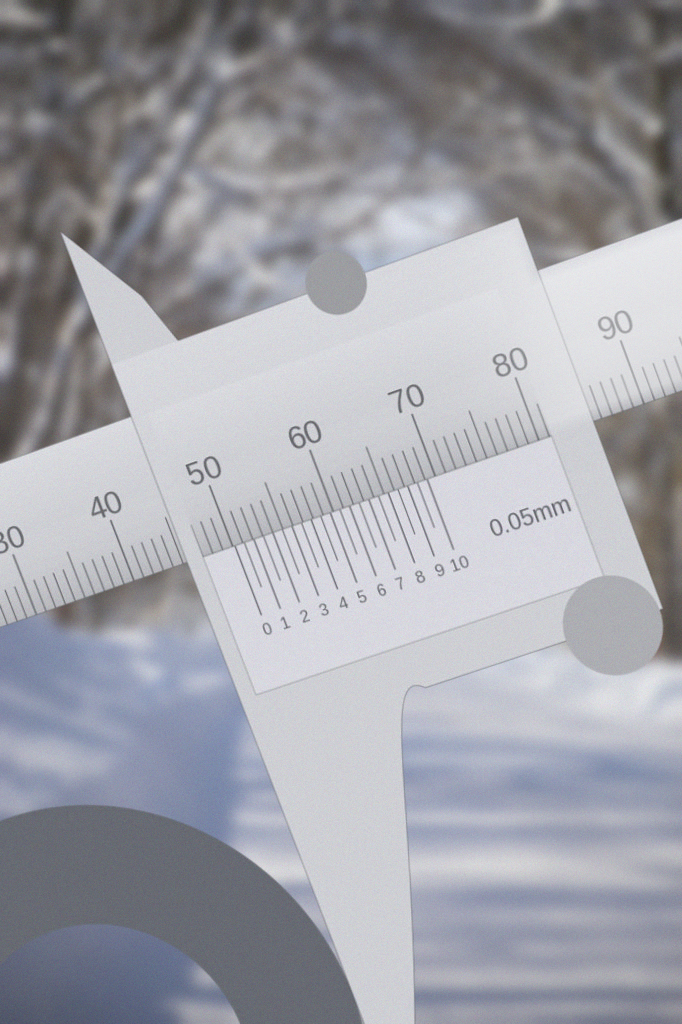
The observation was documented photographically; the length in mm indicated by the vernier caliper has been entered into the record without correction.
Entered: 50.2 mm
